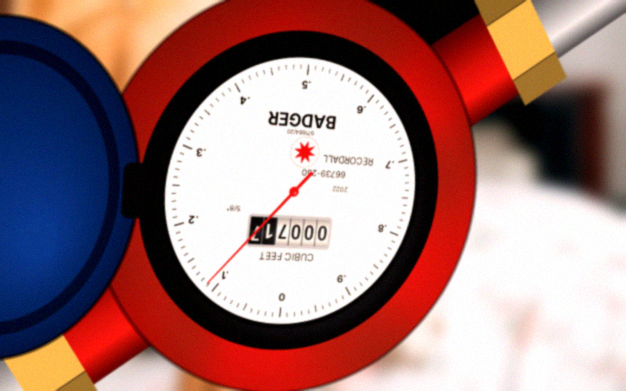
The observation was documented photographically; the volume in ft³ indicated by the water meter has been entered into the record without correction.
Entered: 717.11 ft³
